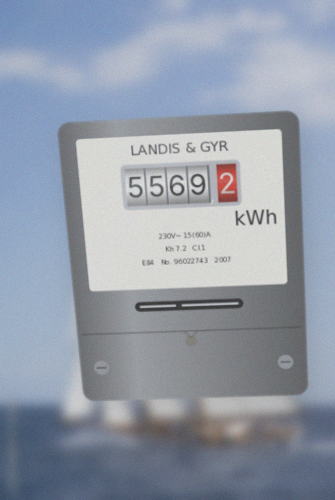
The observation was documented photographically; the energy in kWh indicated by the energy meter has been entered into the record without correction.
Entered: 5569.2 kWh
